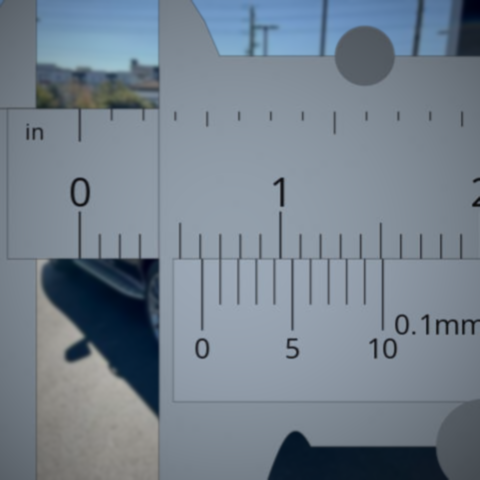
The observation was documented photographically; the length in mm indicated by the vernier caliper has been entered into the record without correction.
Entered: 6.1 mm
